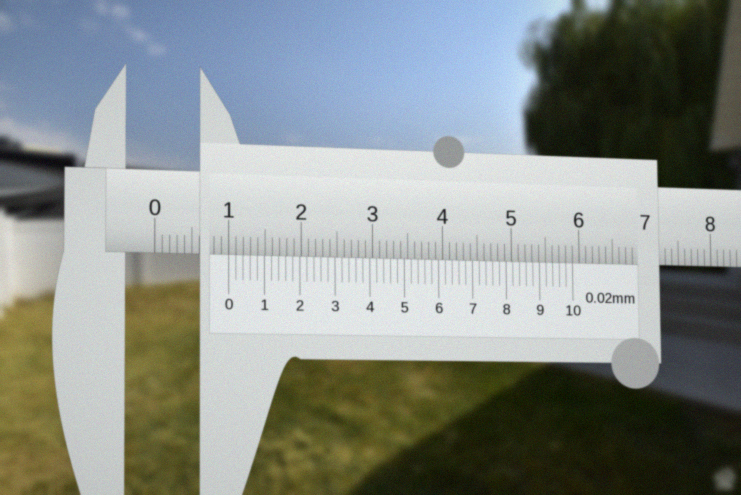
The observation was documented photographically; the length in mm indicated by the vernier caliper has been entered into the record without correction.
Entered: 10.0 mm
